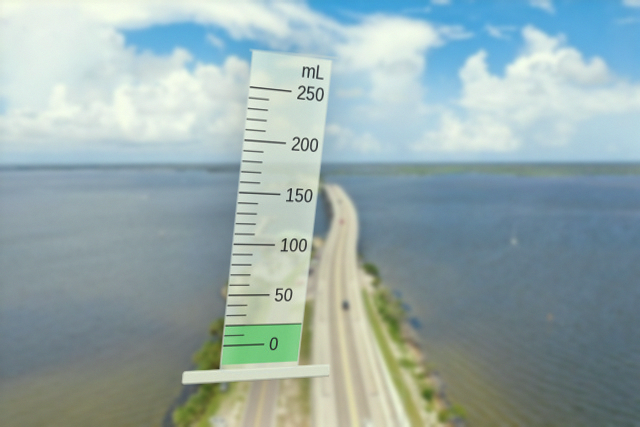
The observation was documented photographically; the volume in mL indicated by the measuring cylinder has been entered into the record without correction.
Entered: 20 mL
